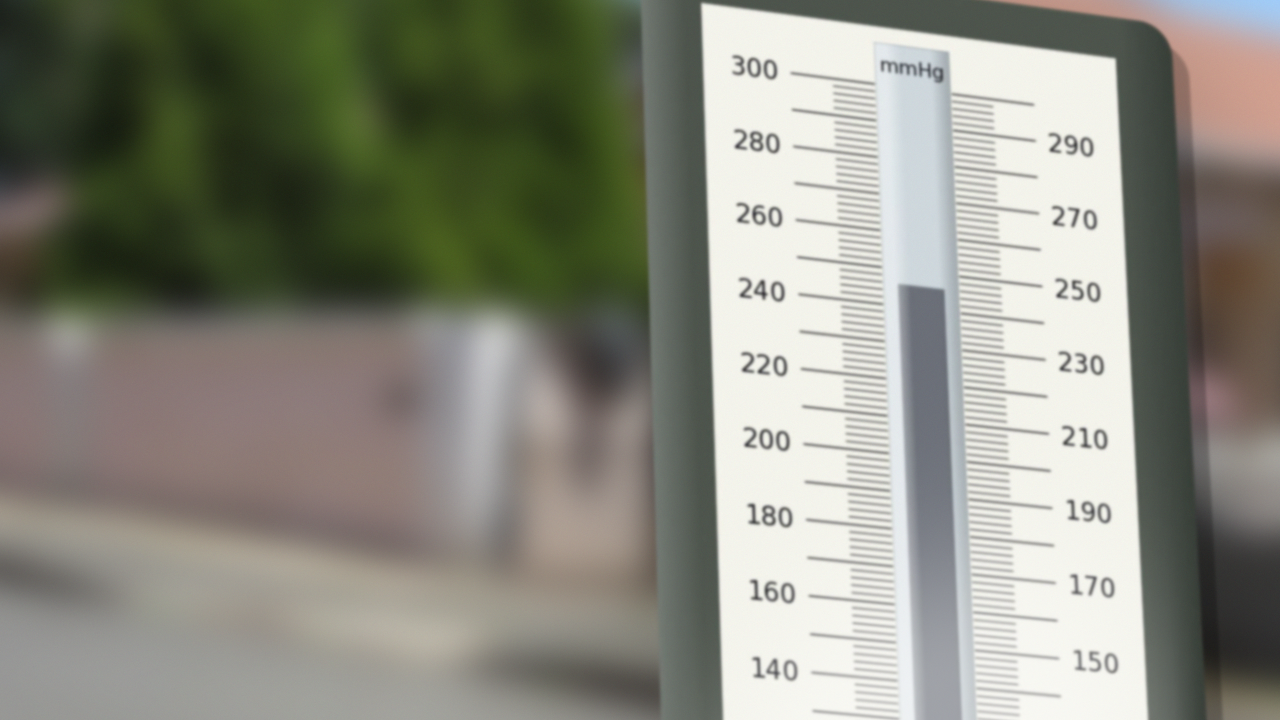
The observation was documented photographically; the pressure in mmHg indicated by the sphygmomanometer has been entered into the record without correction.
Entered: 246 mmHg
